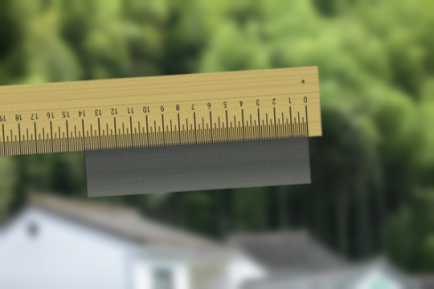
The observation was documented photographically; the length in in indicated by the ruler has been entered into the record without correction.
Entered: 14 in
